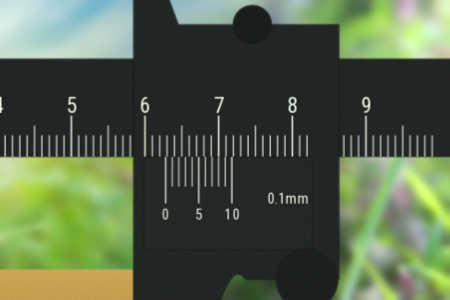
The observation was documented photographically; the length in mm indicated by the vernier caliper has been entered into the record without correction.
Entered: 62.8 mm
